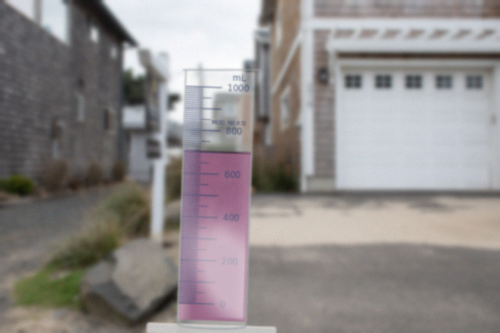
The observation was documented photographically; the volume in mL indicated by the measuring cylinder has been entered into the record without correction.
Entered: 700 mL
